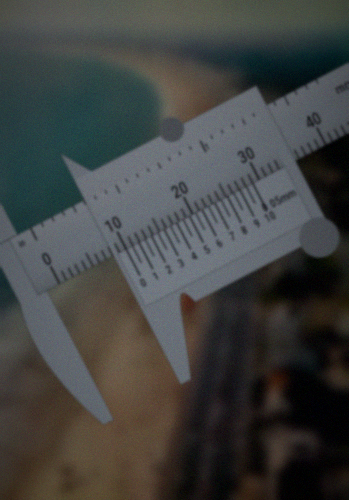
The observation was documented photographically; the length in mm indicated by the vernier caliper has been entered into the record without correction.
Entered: 10.0 mm
